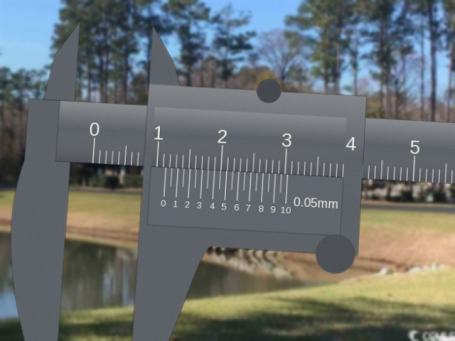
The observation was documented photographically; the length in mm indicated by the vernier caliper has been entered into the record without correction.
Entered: 11.4 mm
